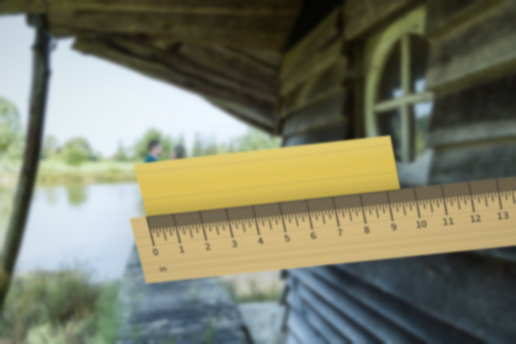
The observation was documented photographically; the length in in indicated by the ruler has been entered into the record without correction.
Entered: 9.5 in
